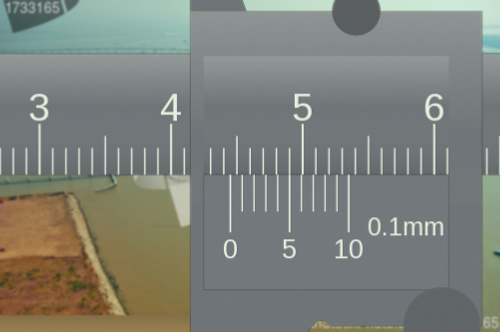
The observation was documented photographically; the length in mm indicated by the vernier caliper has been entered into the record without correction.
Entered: 44.5 mm
